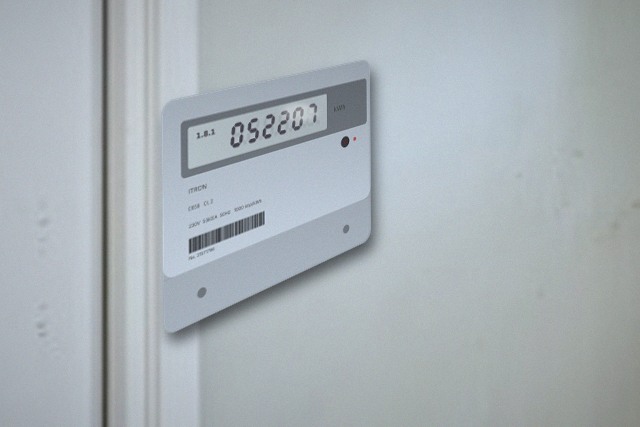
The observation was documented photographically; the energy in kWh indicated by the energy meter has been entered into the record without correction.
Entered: 52207 kWh
